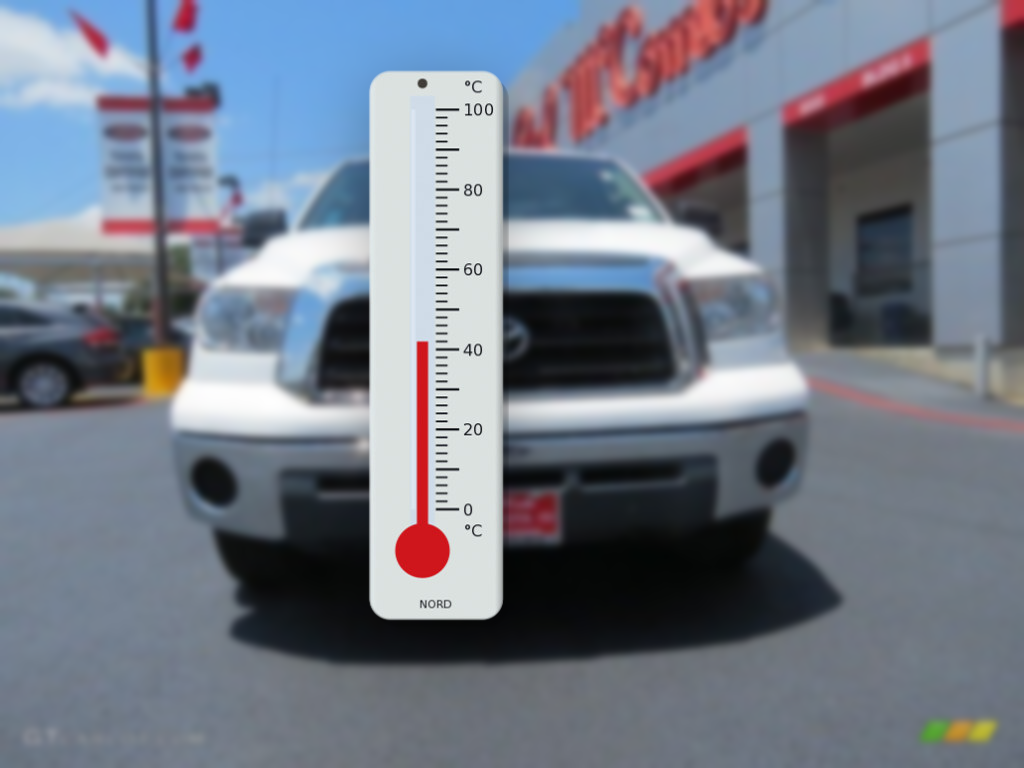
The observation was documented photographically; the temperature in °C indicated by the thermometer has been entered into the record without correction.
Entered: 42 °C
